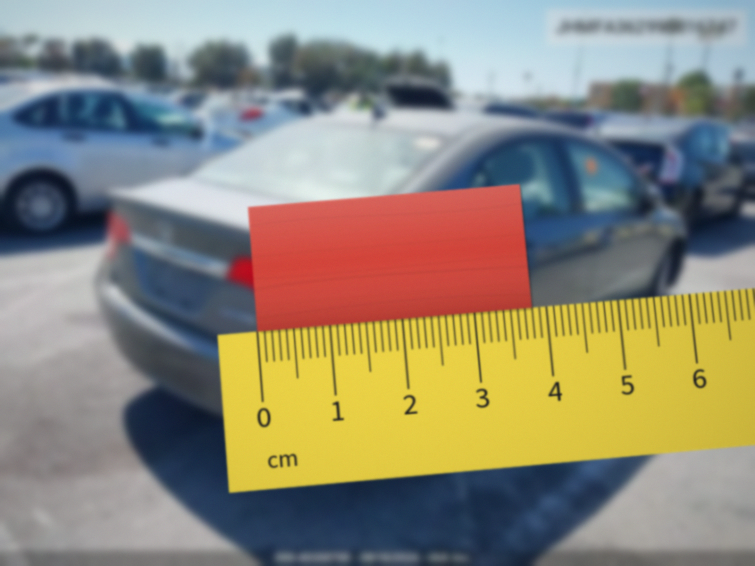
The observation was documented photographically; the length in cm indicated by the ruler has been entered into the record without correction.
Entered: 3.8 cm
